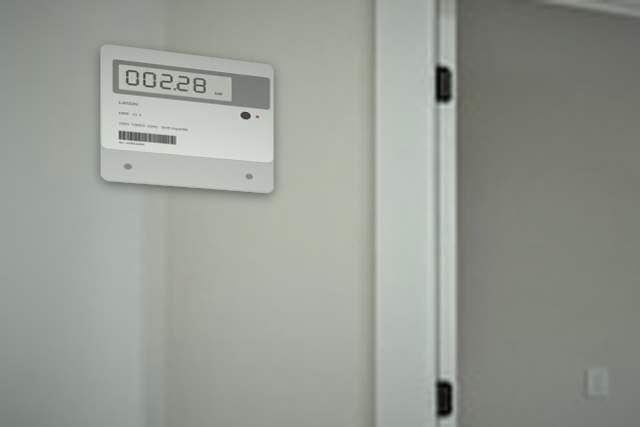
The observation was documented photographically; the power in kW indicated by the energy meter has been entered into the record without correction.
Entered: 2.28 kW
